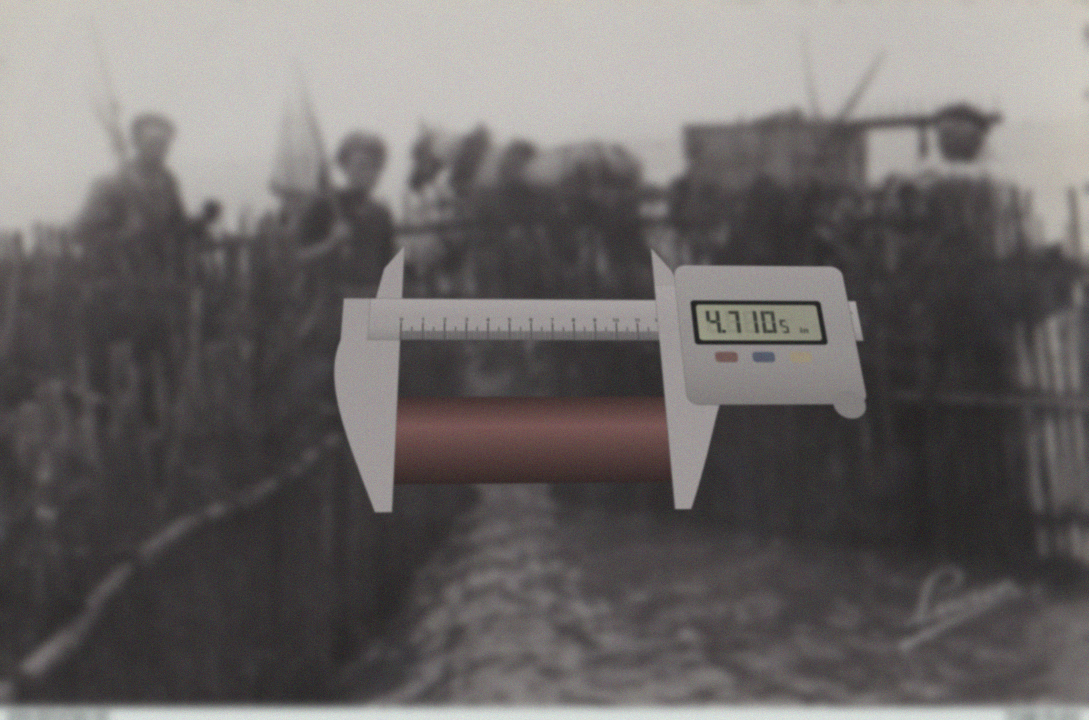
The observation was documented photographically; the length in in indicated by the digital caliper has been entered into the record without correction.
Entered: 4.7105 in
